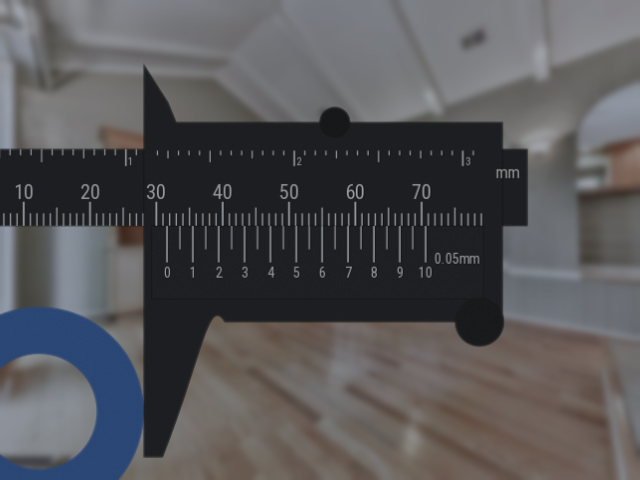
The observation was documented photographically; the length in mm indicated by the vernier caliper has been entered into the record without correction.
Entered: 31.6 mm
